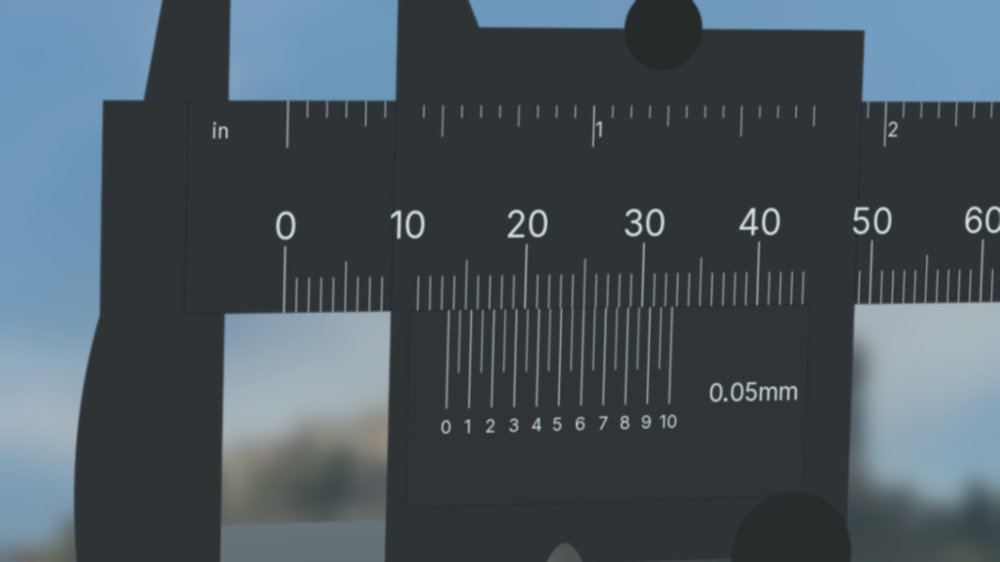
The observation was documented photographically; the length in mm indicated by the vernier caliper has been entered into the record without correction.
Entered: 13.6 mm
